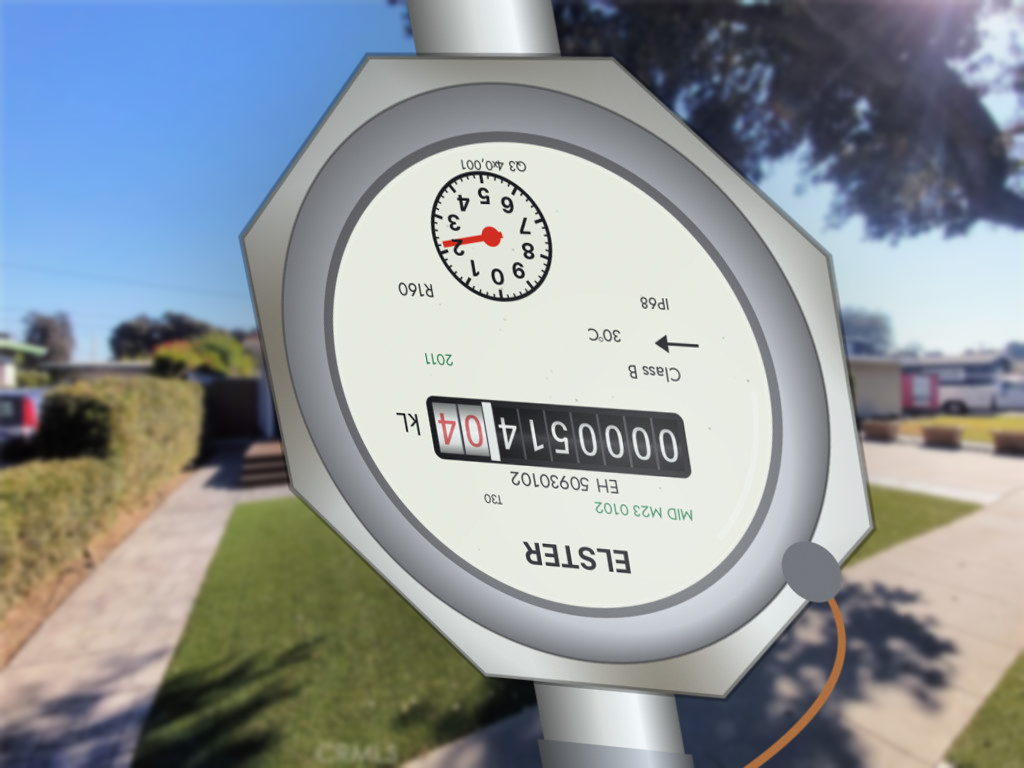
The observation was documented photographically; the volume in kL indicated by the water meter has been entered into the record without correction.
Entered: 514.042 kL
